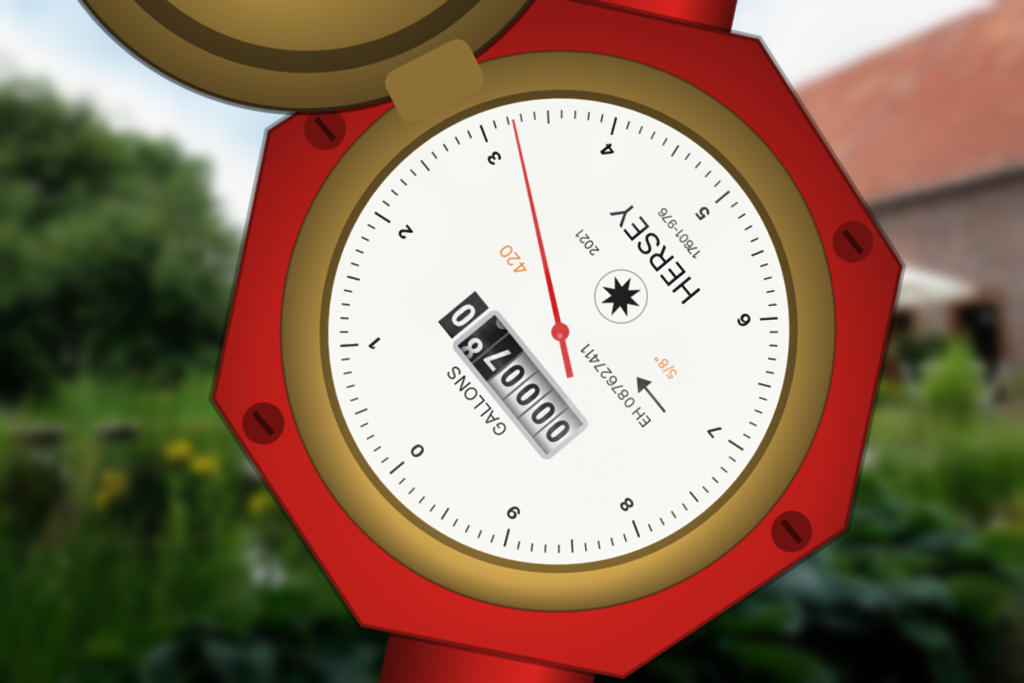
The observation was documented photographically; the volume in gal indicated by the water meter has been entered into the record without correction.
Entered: 783.2 gal
